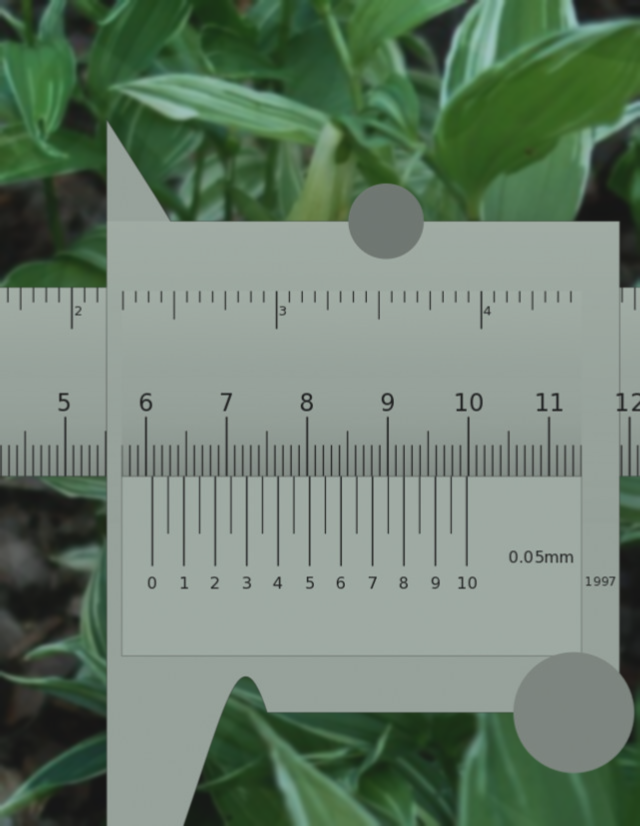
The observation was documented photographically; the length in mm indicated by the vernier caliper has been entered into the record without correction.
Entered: 60.8 mm
